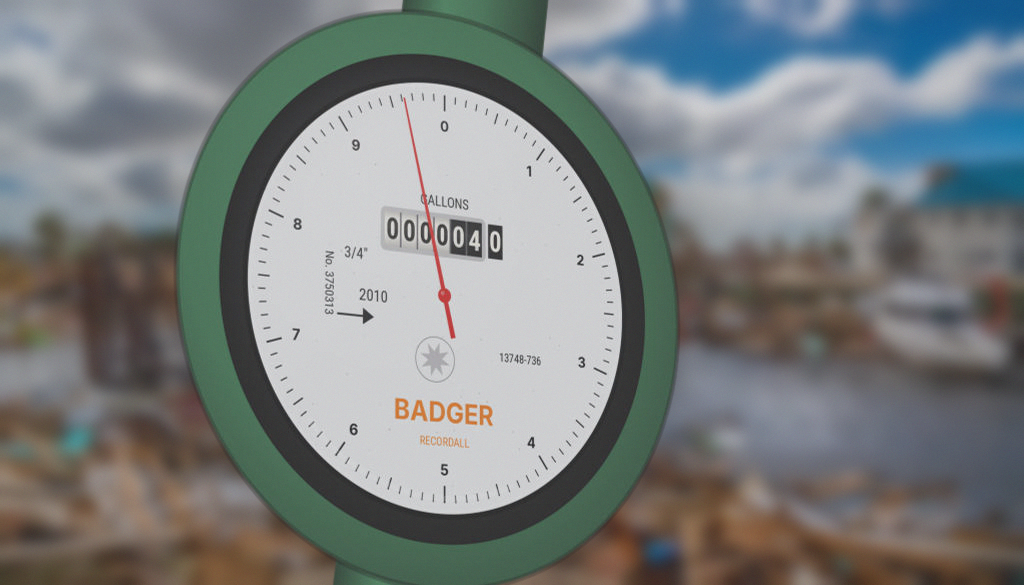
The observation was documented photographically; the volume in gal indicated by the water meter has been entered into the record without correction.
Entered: 39.6 gal
